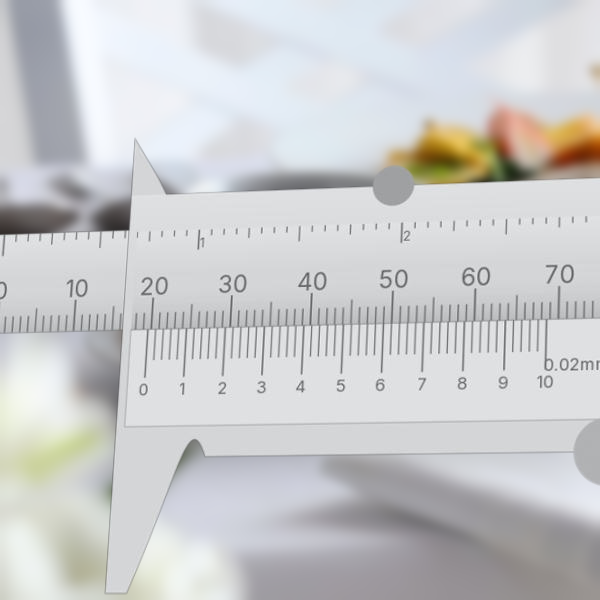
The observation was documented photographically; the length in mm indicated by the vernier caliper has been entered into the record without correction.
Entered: 19.6 mm
